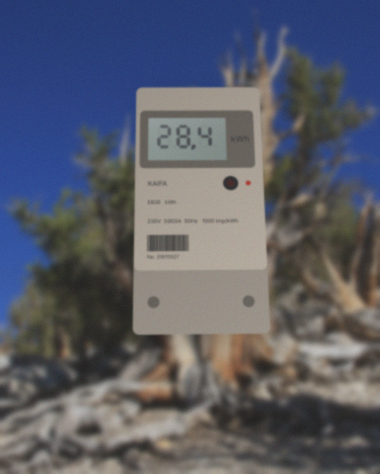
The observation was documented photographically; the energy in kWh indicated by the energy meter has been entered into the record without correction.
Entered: 28.4 kWh
